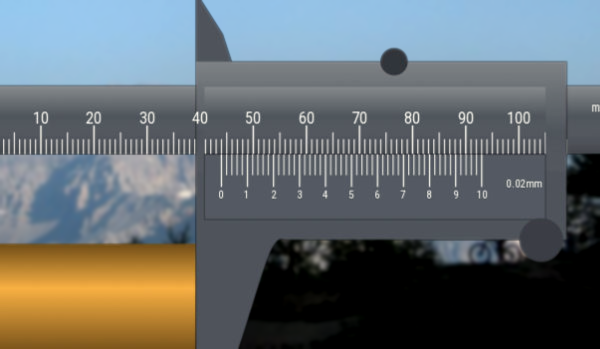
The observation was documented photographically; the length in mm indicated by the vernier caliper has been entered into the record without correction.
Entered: 44.0 mm
